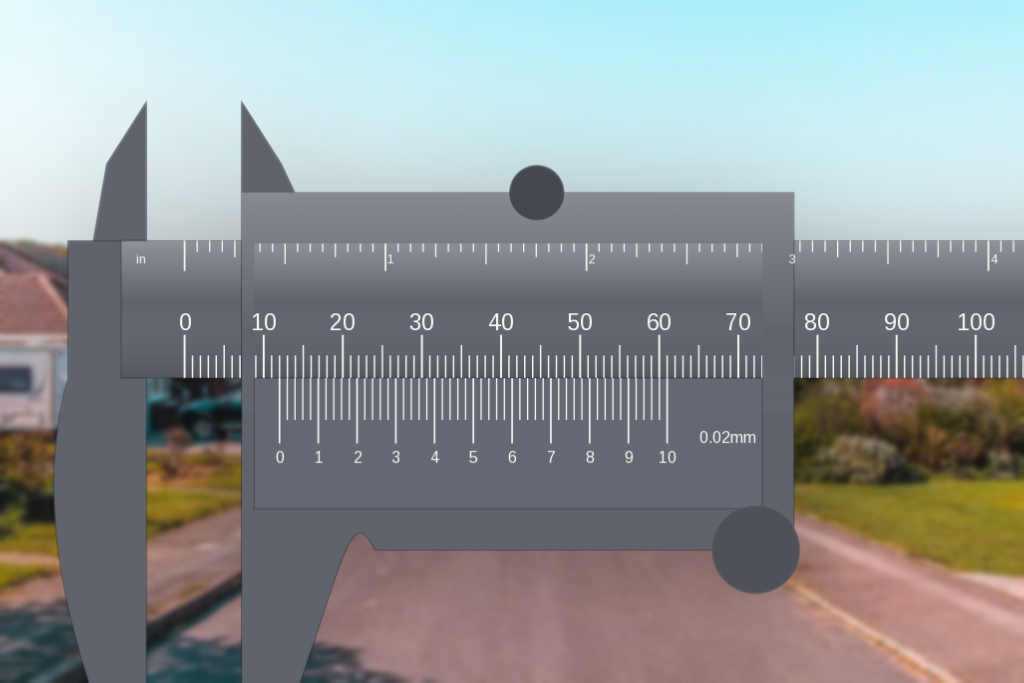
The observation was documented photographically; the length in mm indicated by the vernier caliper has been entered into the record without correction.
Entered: 12.0 mm
